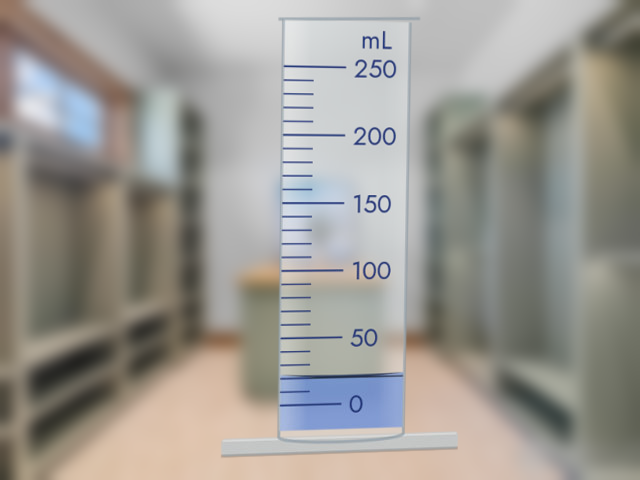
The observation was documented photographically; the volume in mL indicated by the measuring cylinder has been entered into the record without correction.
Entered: 20 mL
